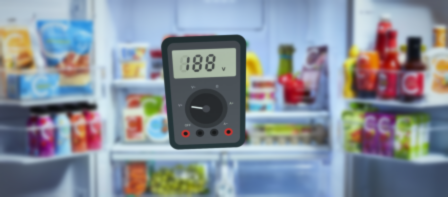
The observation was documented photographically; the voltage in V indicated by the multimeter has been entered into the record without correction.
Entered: 188 V
